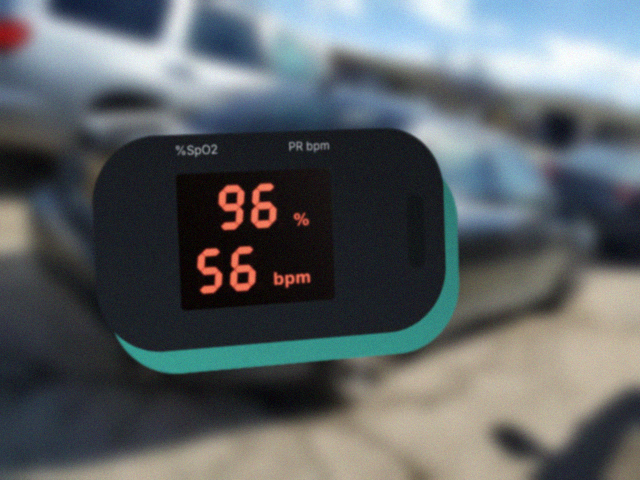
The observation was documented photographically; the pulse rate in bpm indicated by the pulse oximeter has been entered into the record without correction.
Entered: 56 bpm
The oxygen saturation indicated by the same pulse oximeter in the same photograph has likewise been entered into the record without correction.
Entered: 96 %
